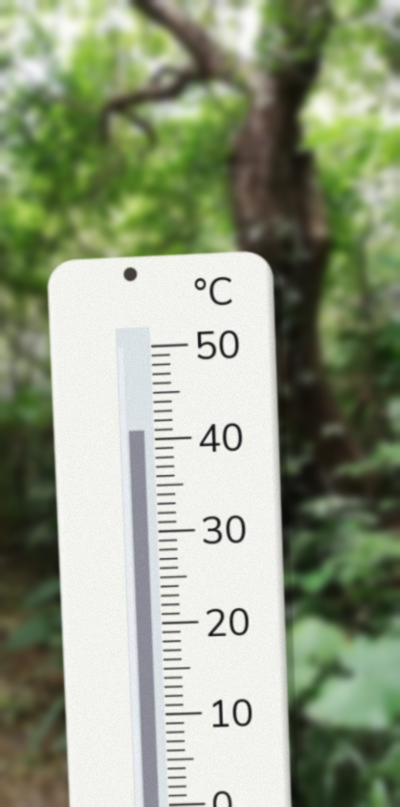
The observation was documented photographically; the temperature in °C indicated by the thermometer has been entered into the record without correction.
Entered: 41 °C
